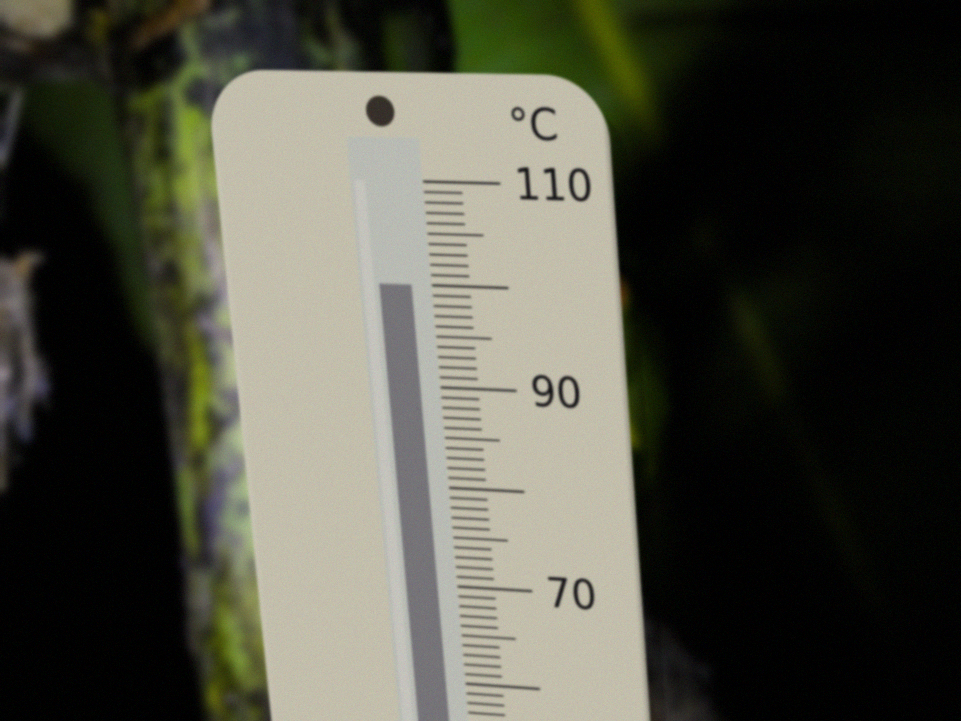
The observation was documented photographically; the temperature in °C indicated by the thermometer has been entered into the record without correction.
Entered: 100 °C
